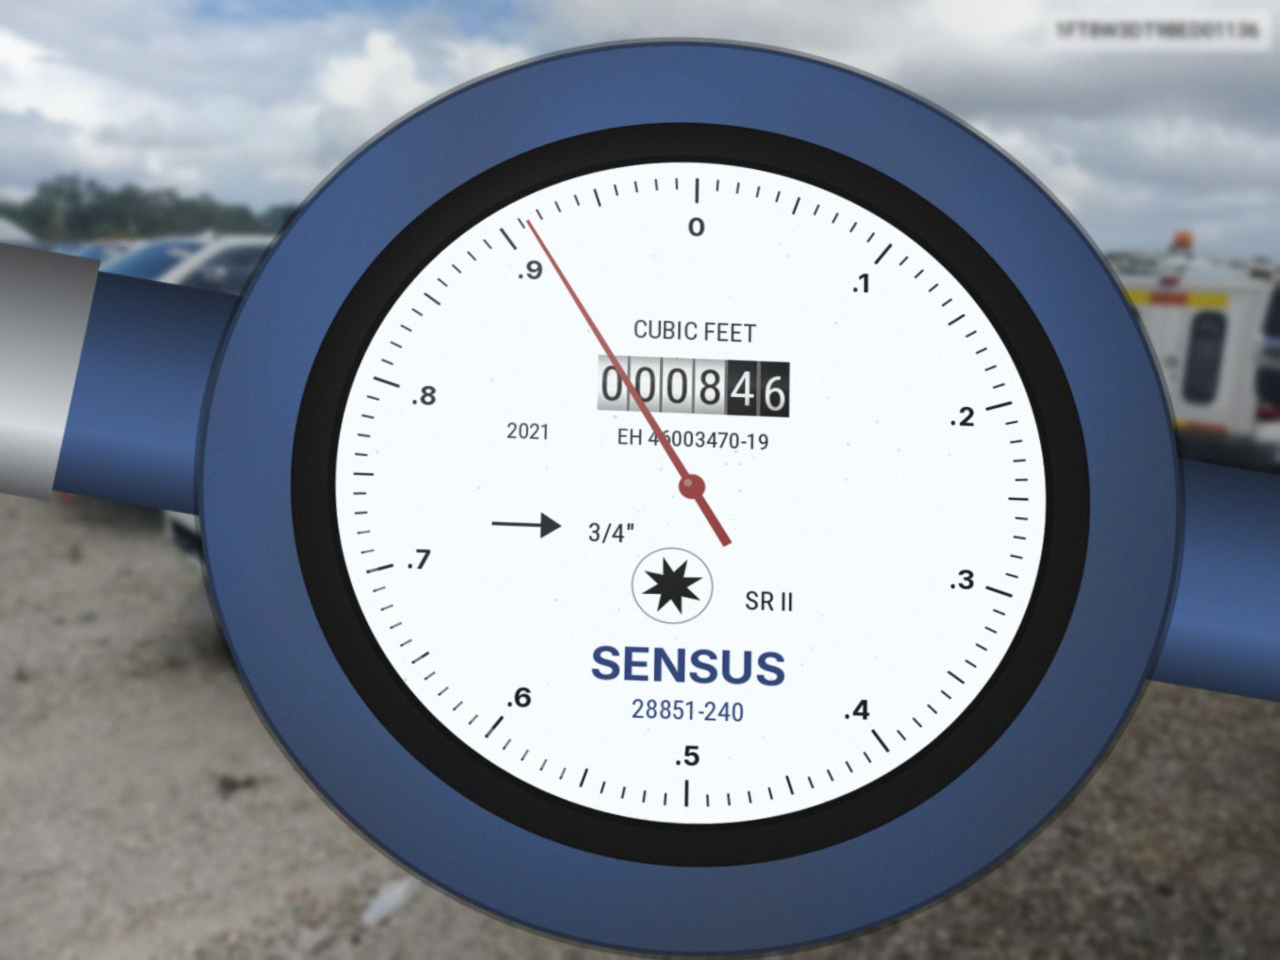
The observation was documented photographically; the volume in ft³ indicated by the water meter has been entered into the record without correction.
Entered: 845.91 ft³
